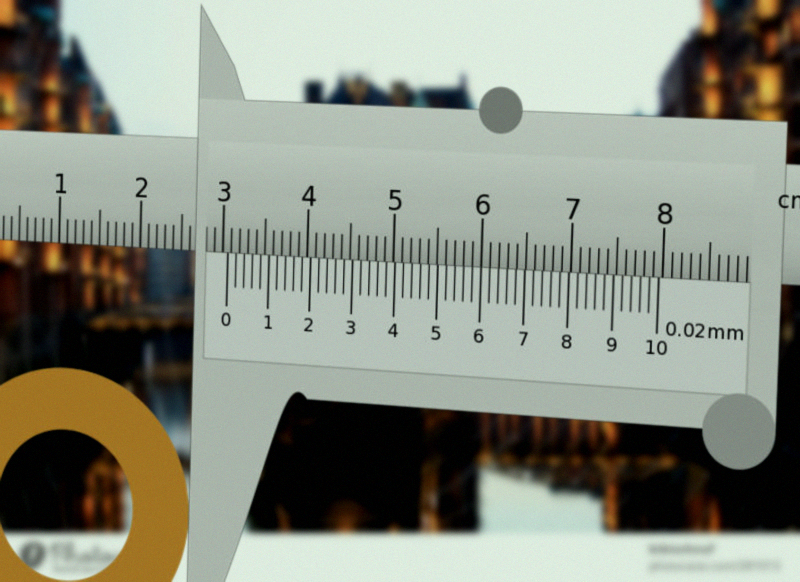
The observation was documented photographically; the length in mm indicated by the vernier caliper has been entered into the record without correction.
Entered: 30.6 mm
